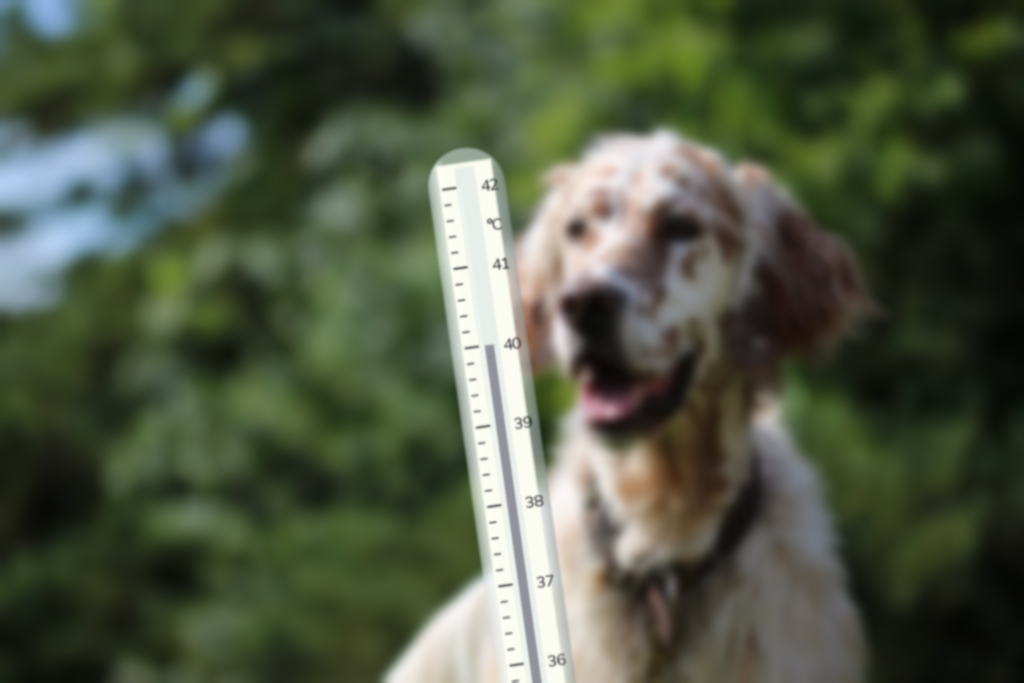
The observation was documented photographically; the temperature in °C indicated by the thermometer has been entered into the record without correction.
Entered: 40 °C
